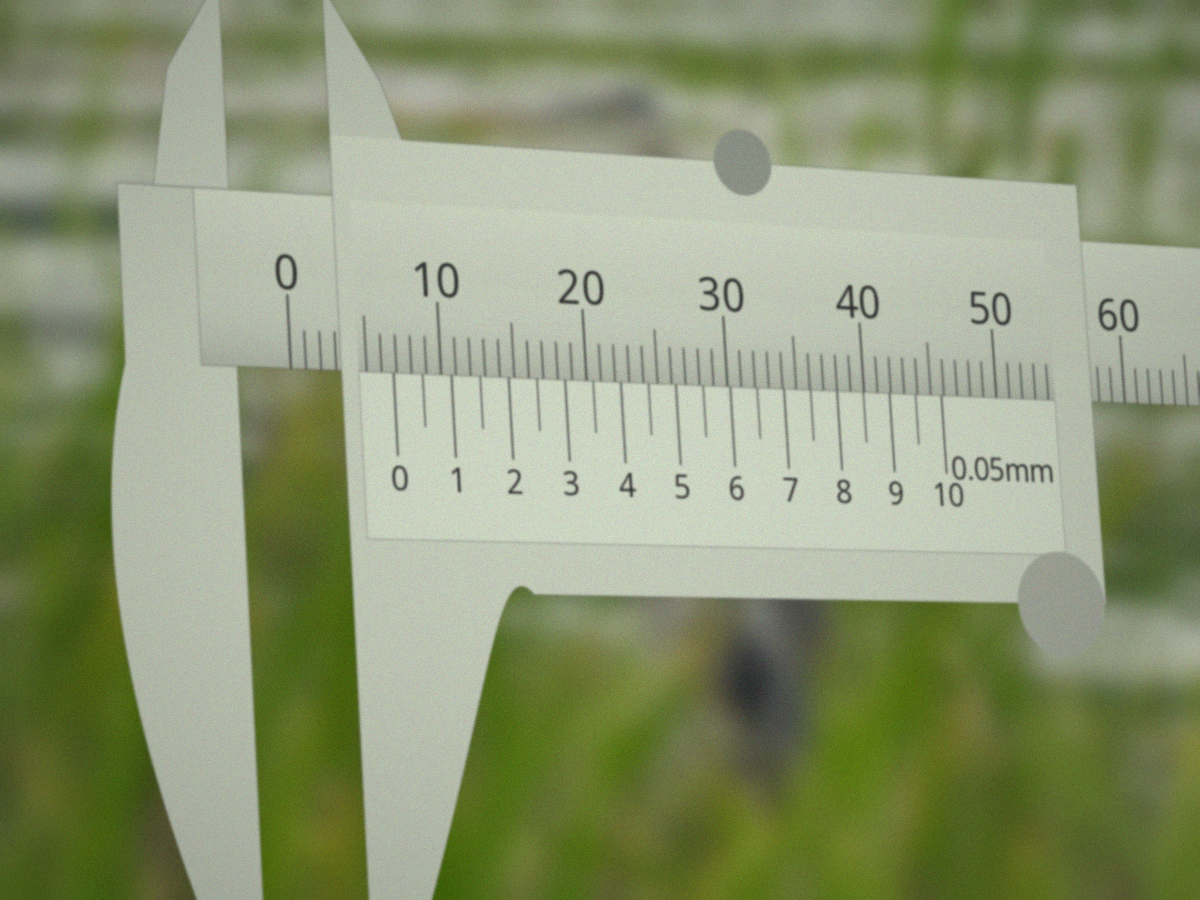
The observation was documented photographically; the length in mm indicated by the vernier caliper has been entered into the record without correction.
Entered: 6.8 mm
